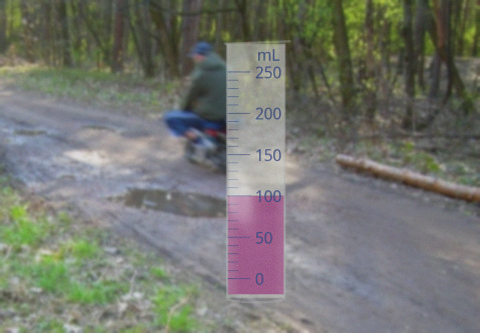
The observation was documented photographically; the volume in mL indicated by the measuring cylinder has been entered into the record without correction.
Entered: 100 mL
